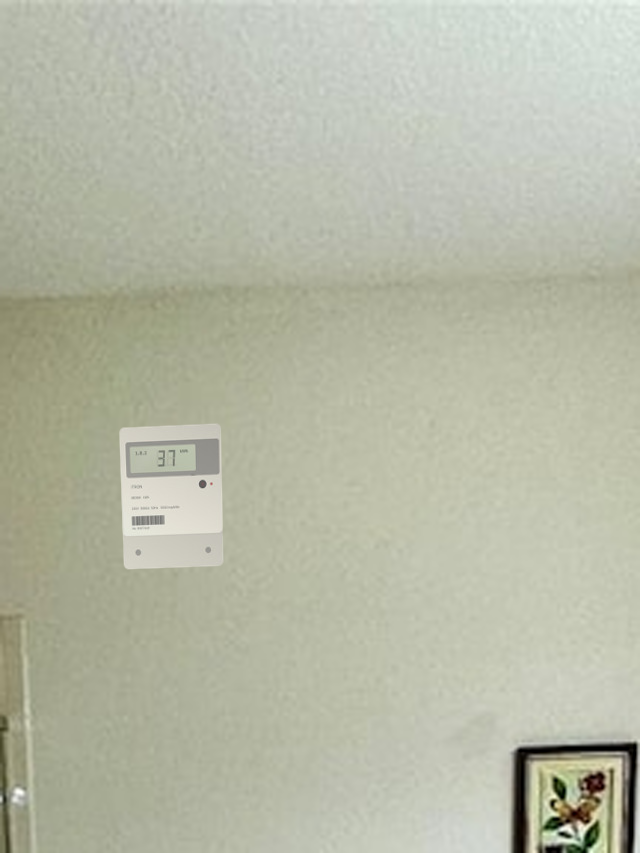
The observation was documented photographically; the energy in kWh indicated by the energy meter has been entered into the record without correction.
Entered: 37 kWh
